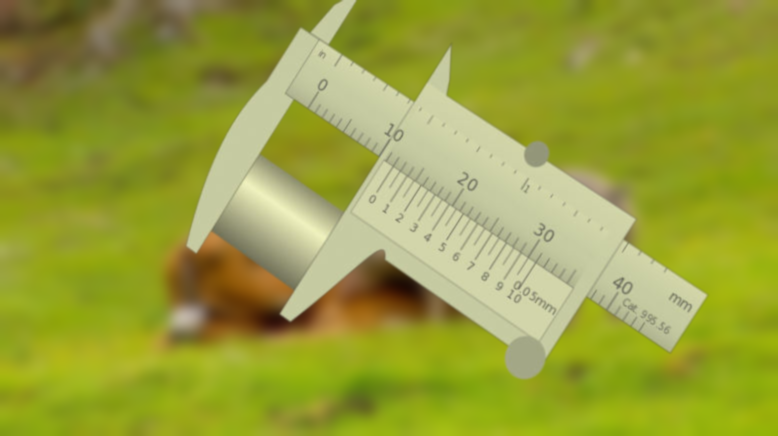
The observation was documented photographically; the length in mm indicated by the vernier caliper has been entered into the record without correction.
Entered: 12.0 mm
